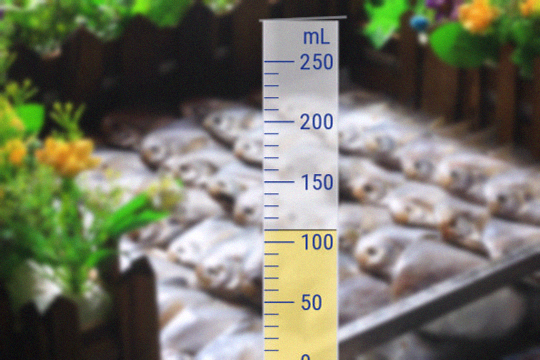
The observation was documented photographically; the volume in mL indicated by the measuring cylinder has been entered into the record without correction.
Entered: 110 mL
